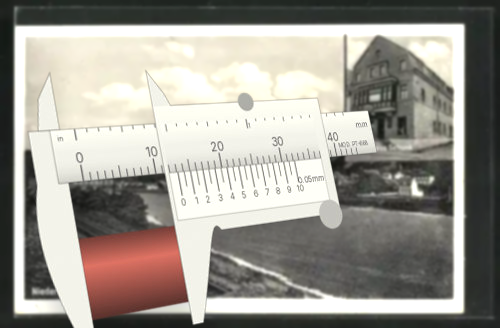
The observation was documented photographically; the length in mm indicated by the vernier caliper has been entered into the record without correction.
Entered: 13.2 mm
